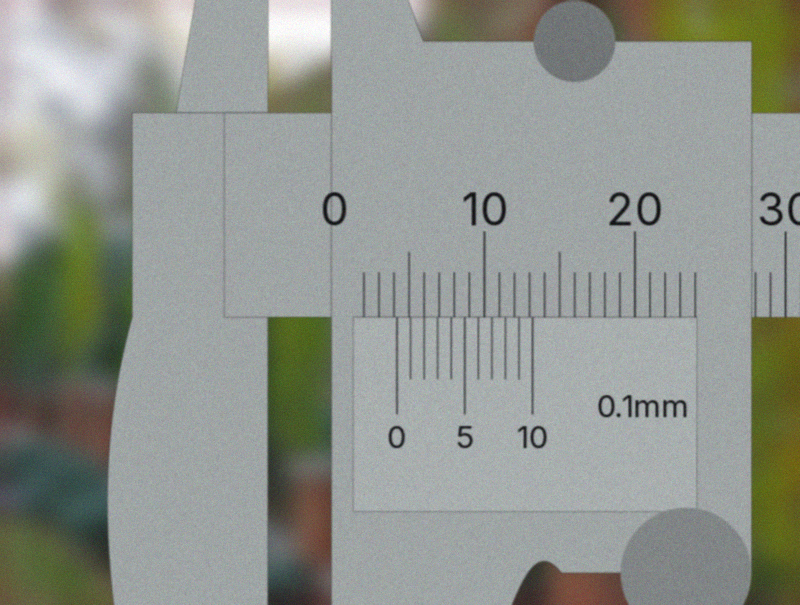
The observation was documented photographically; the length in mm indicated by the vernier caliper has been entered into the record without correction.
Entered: 4.2 mm
